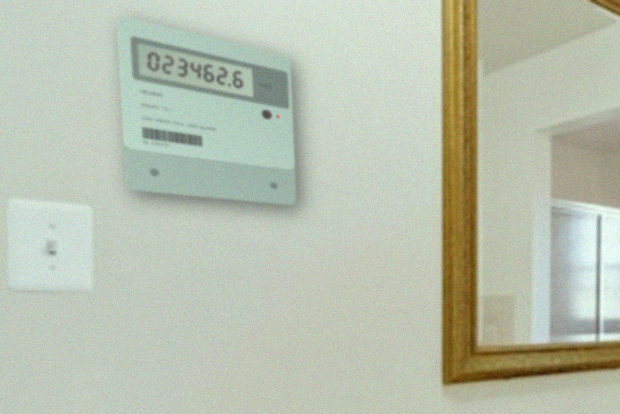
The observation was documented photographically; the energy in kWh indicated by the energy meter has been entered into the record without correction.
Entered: 23462.6 kWh
